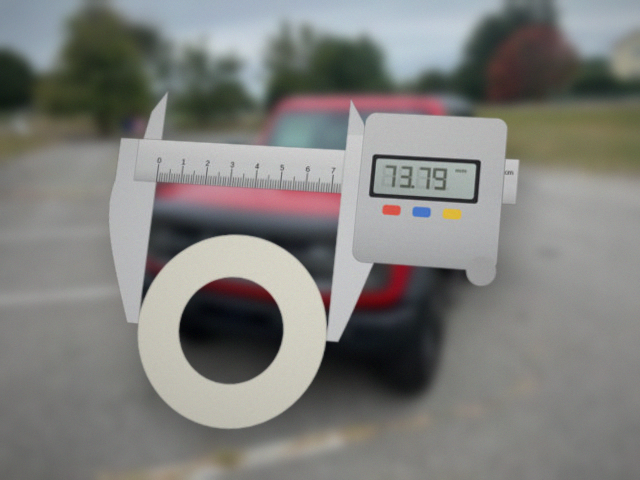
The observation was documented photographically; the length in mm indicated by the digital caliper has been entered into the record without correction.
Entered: 73.79 mm
